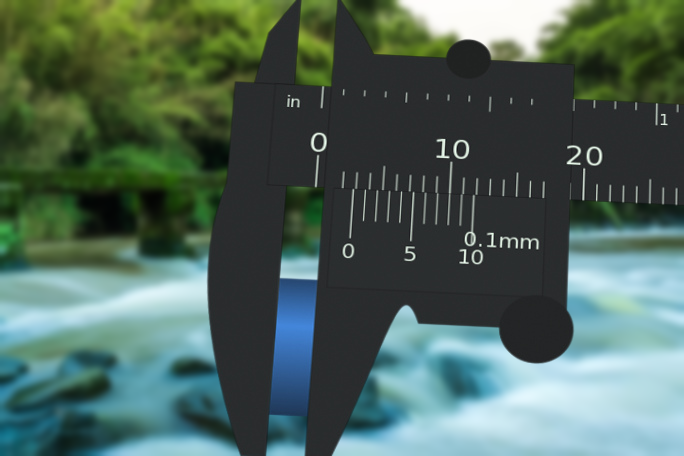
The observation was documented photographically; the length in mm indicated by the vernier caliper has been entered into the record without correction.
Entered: 2.8 mm
